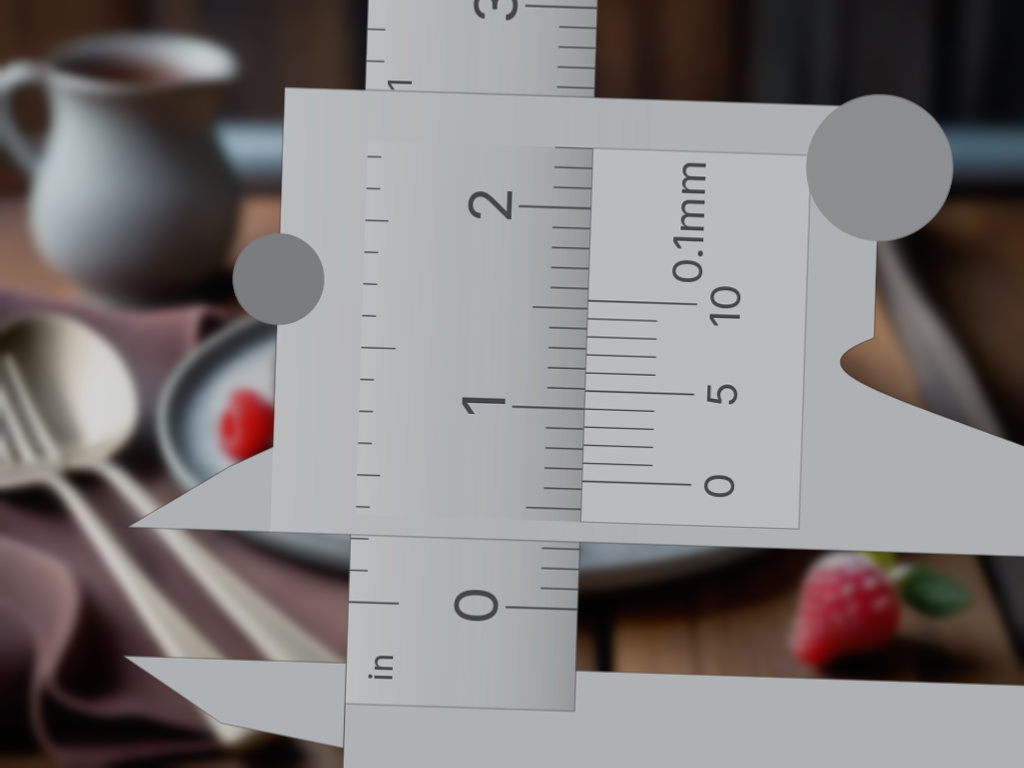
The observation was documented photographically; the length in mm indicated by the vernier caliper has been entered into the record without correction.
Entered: 6.4 mm
